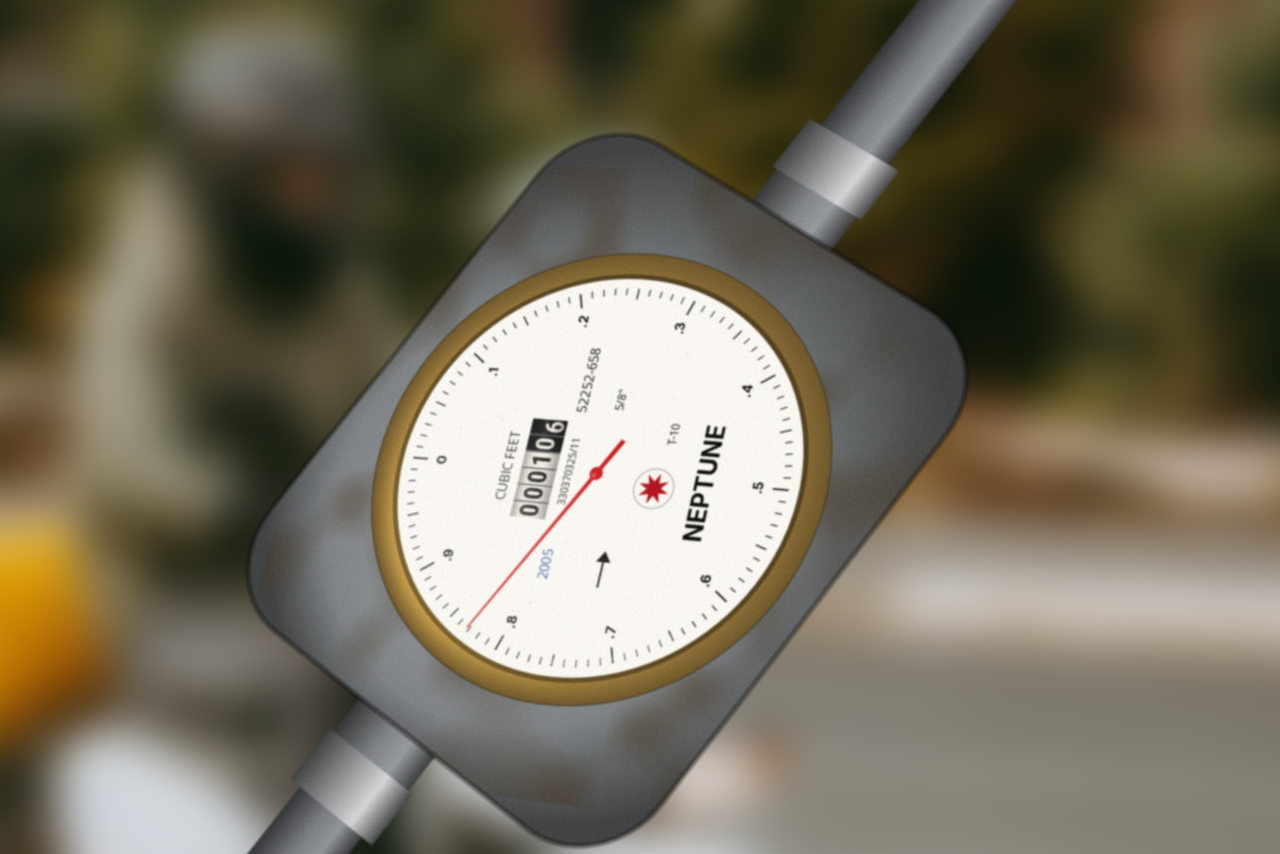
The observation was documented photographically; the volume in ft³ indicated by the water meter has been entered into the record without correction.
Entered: 105.83 ft³
